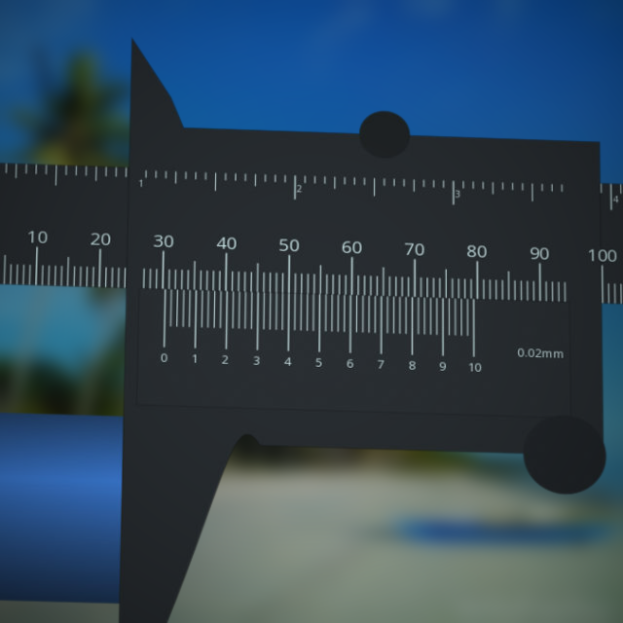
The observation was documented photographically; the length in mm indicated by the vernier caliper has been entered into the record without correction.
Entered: 30.4 mm
